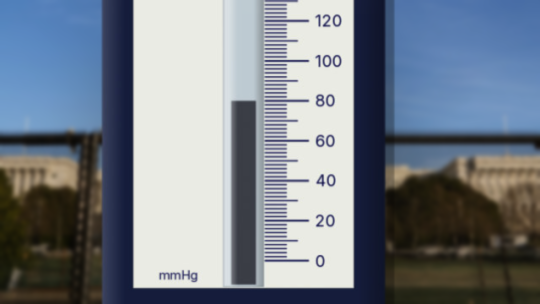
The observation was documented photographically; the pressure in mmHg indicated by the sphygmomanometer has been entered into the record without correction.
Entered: 80 mmHg
